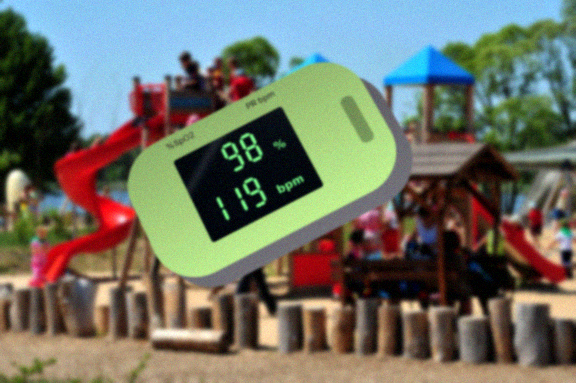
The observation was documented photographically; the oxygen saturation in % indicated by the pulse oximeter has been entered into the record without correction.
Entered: 98 %
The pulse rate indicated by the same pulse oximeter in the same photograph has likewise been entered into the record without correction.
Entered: 119 bpm
